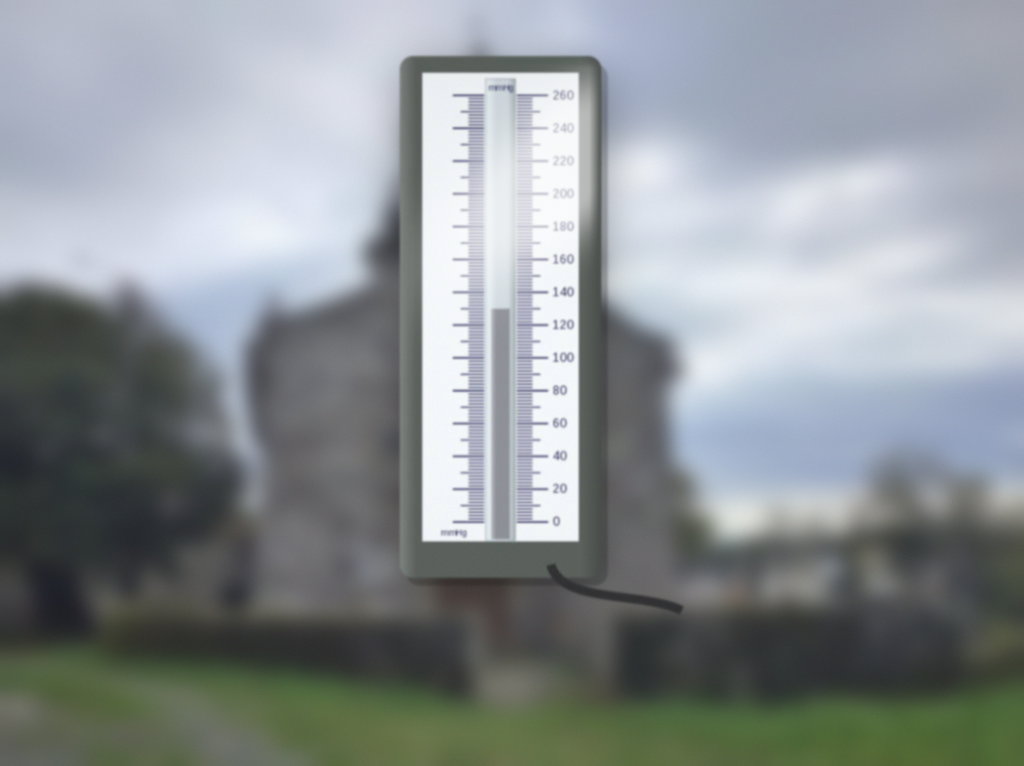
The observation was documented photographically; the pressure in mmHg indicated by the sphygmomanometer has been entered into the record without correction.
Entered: 130 mmHg
